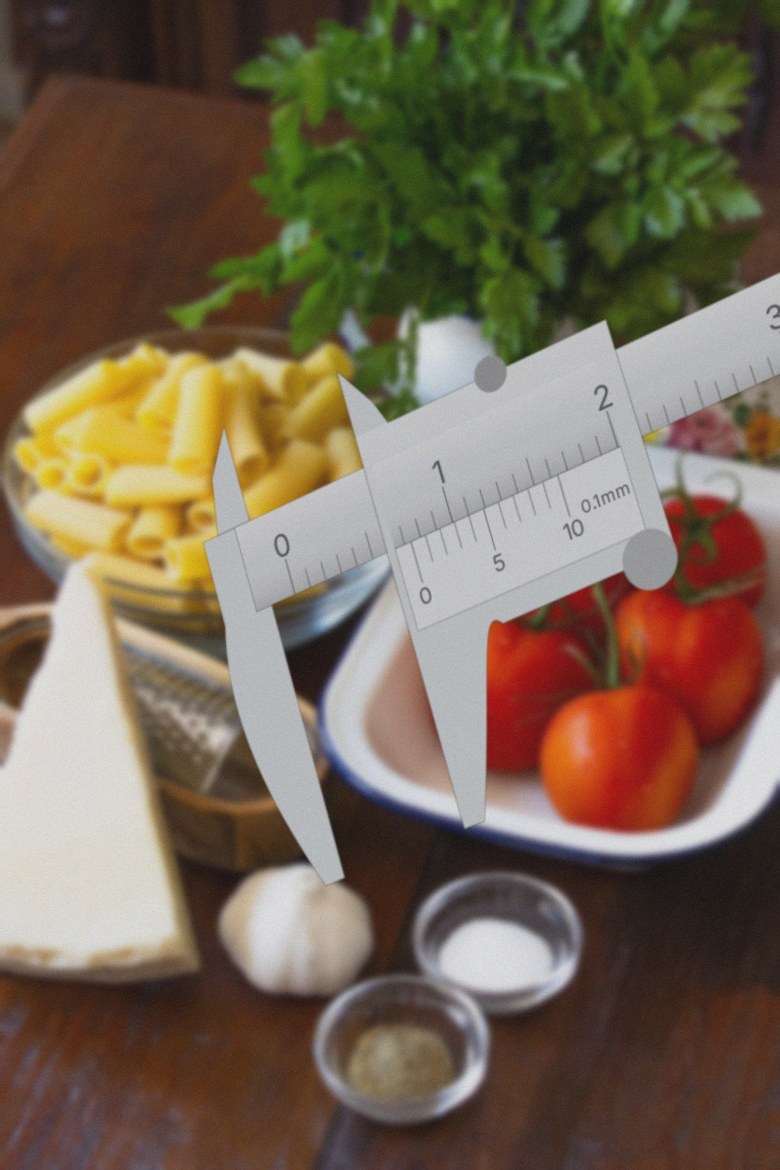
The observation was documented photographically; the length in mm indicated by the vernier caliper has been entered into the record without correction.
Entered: 7.4 mm
